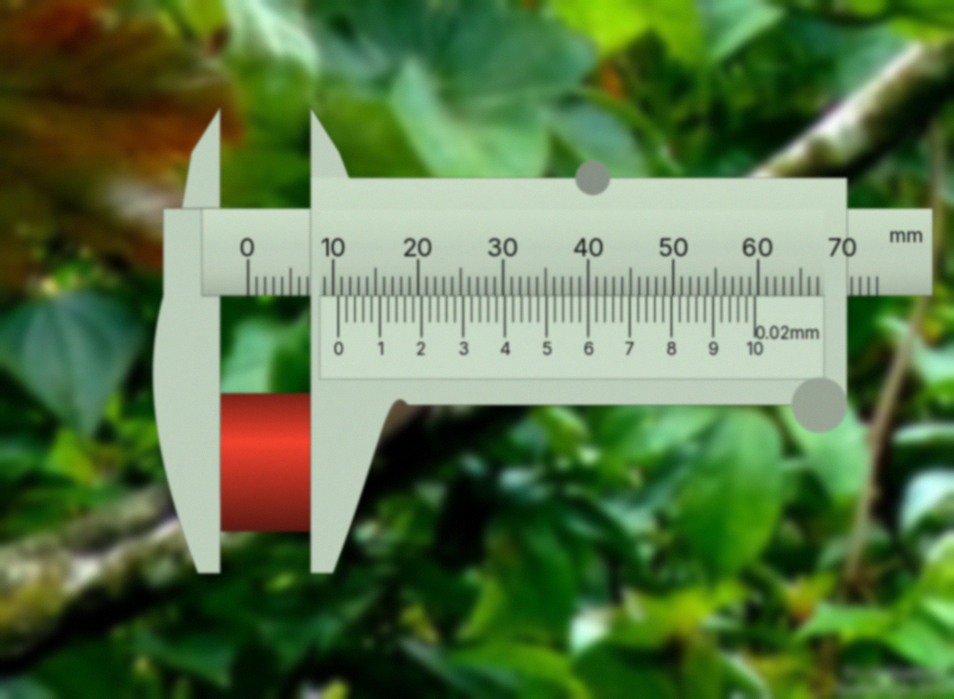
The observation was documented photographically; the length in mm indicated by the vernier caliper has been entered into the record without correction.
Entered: 10.6 mm
